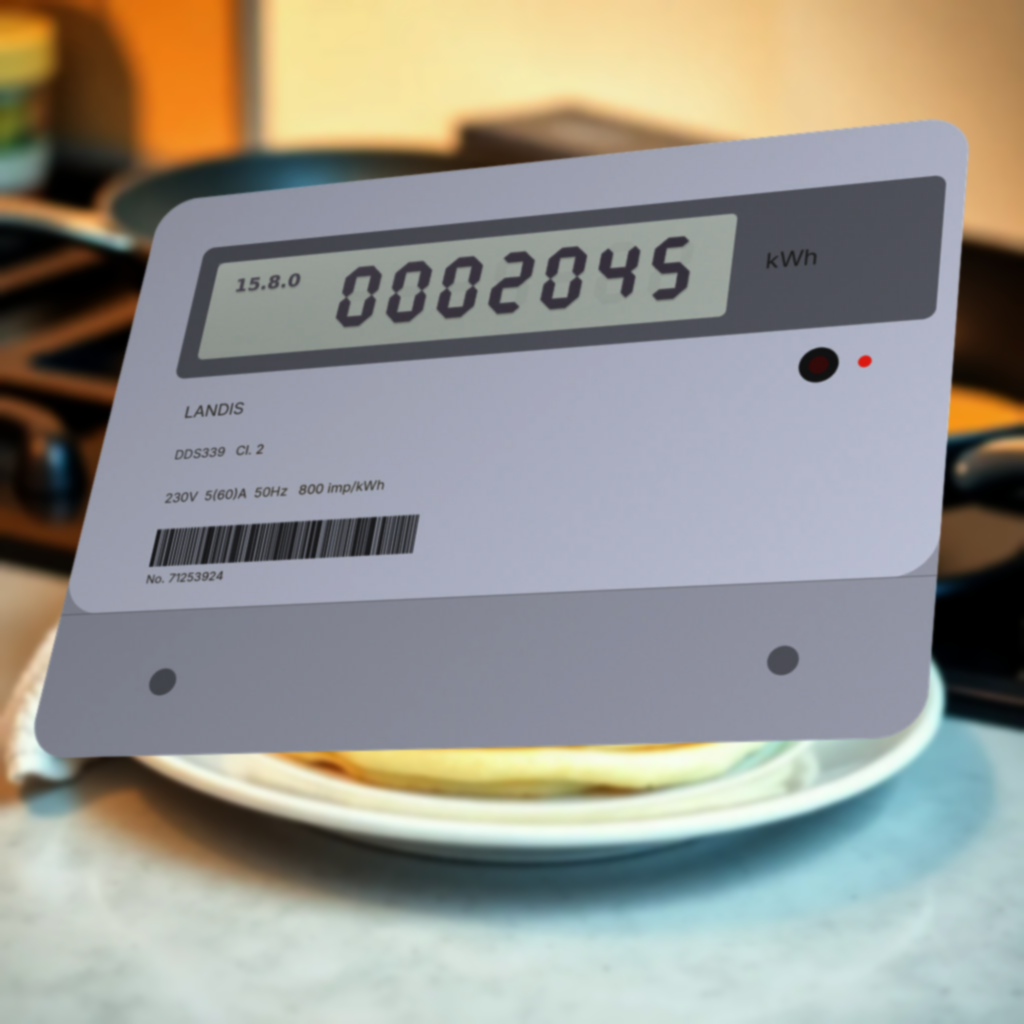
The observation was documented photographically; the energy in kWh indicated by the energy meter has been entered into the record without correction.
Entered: 2045 kWh
